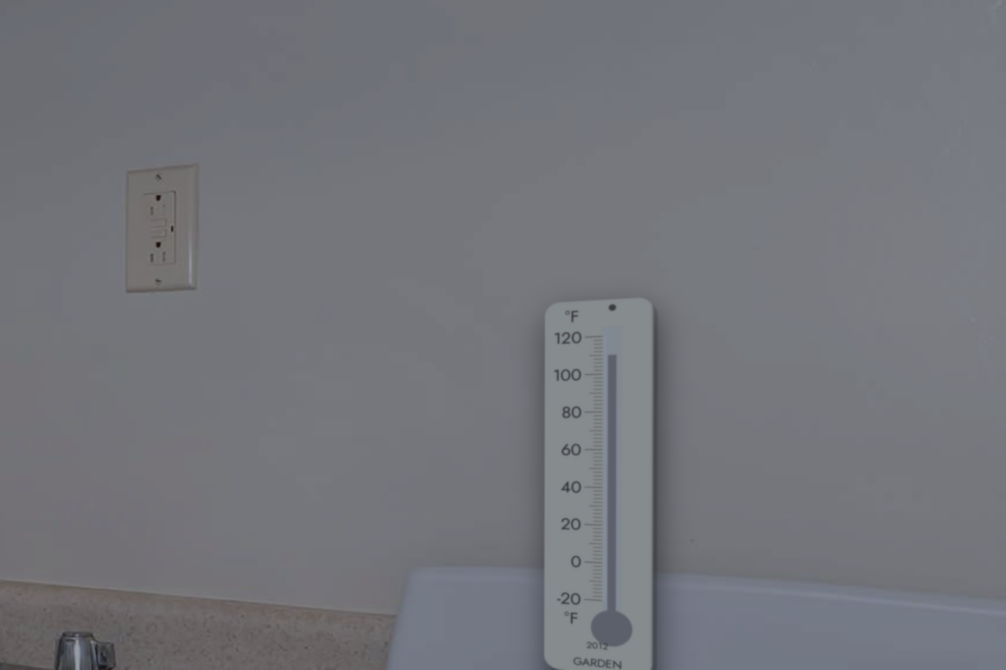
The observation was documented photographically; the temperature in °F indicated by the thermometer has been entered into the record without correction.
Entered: 110 °F
